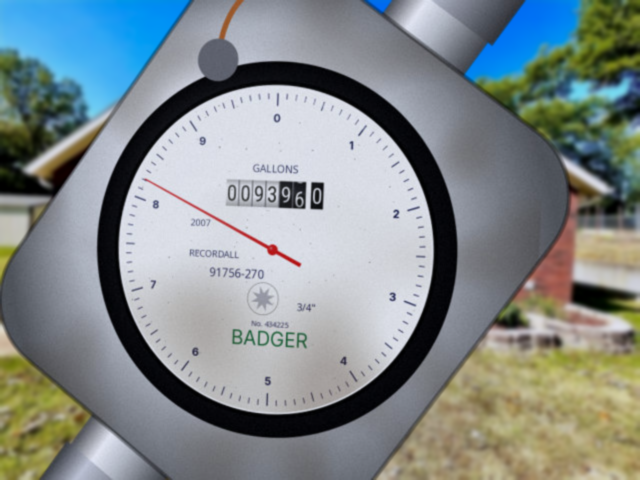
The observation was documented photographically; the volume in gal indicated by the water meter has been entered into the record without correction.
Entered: 93958.2 gal
